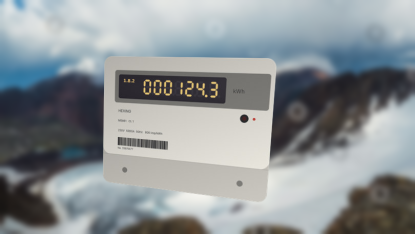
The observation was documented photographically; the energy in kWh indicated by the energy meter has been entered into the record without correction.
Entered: 124.3 kWh
